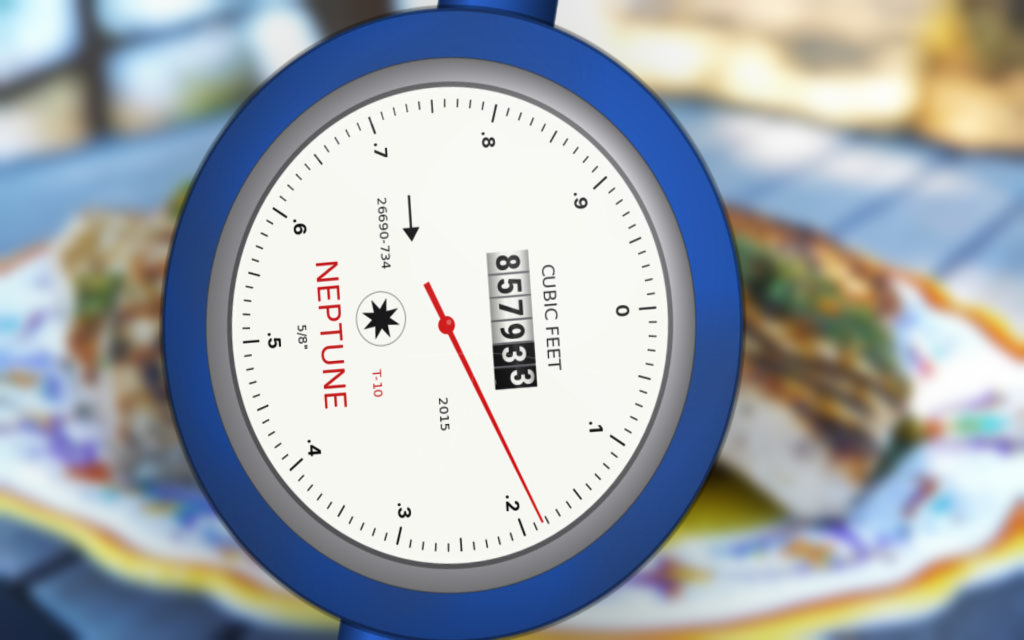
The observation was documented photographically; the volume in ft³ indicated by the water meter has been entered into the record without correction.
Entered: 857933.18 ft³
